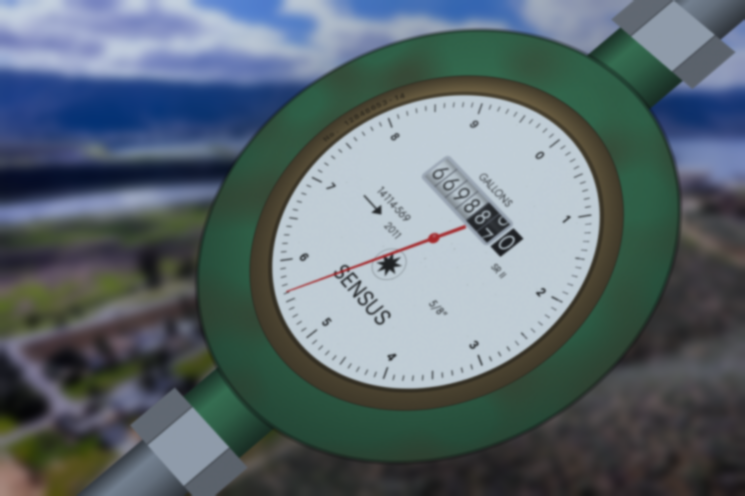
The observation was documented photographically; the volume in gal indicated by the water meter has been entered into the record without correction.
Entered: 6698865.6 gal
